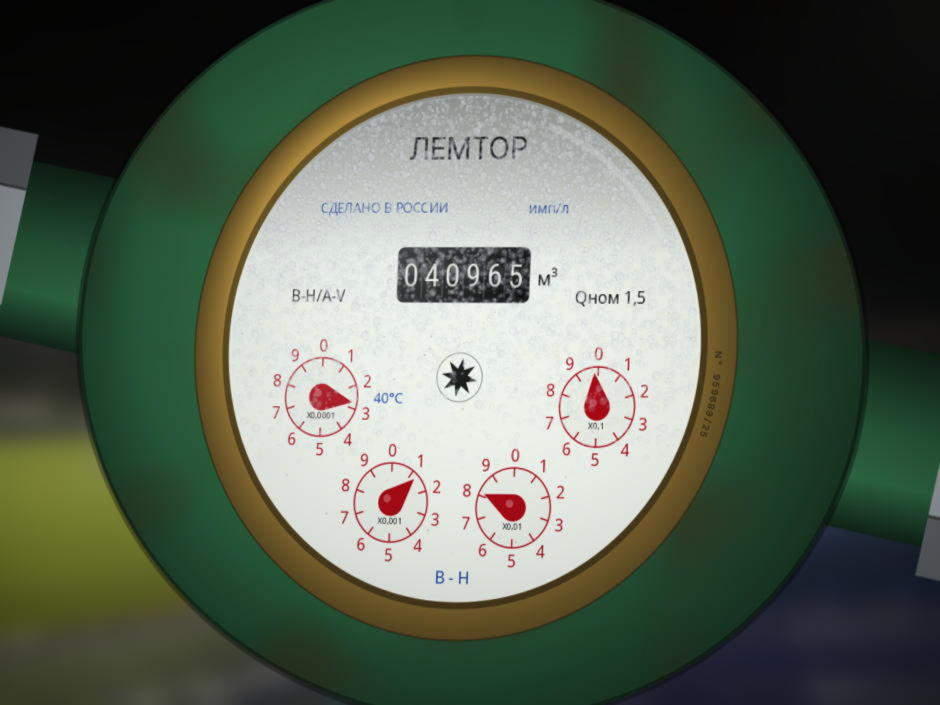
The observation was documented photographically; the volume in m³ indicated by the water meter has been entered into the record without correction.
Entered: 40964.9812 m³
